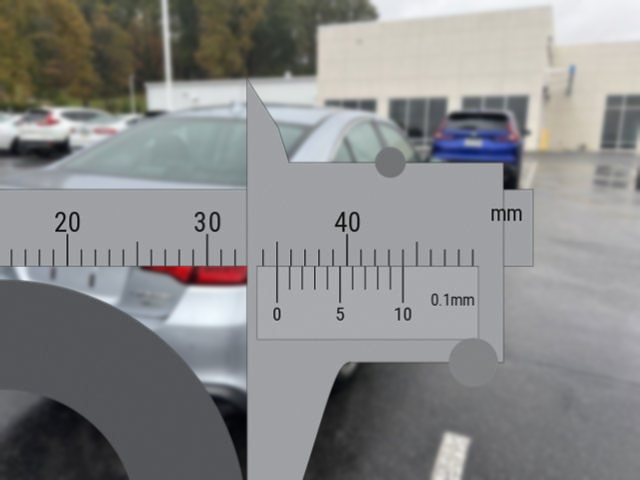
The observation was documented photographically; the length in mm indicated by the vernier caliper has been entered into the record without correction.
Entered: 35.0 mm
